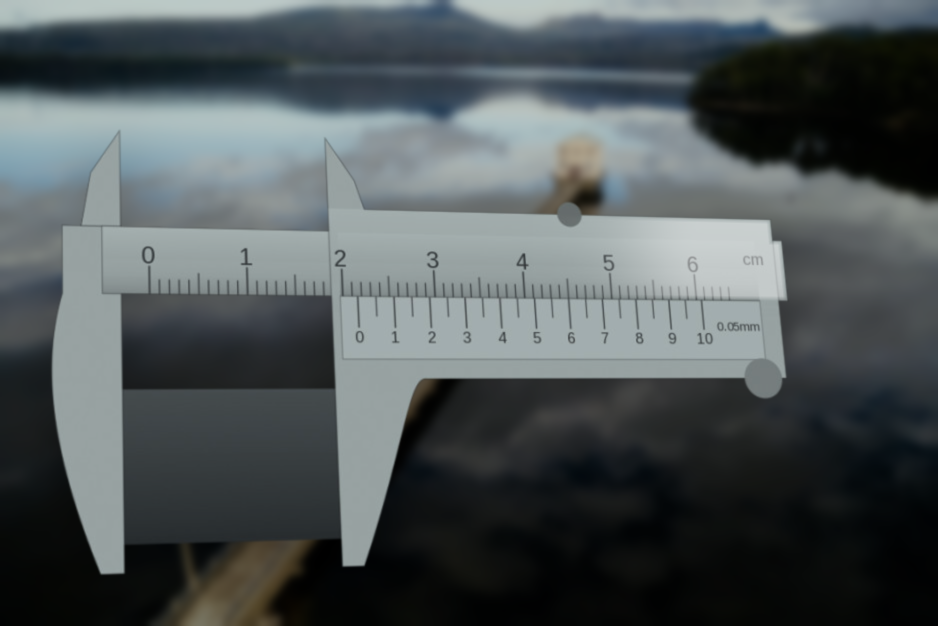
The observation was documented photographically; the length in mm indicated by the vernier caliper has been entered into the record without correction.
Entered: 21.6 mm
